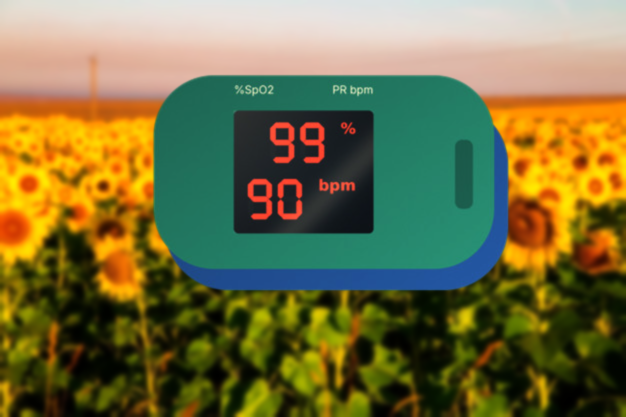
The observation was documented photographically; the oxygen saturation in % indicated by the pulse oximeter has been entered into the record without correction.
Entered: 99 %
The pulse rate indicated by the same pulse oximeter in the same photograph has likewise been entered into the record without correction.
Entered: 90 bpm
